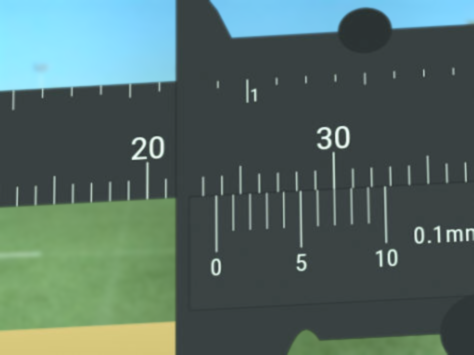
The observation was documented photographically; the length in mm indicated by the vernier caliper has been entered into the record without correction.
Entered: 23.7 mm
